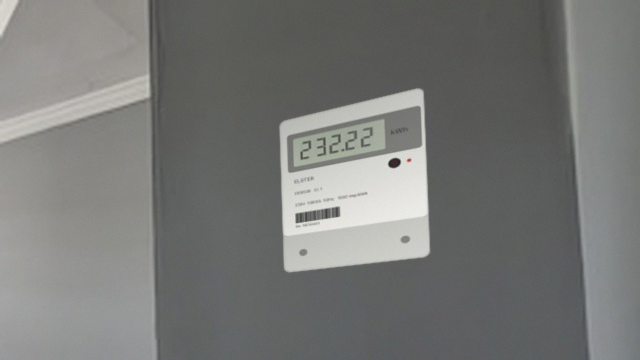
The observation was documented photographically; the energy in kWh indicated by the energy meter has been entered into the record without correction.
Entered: 232.22 kWh
